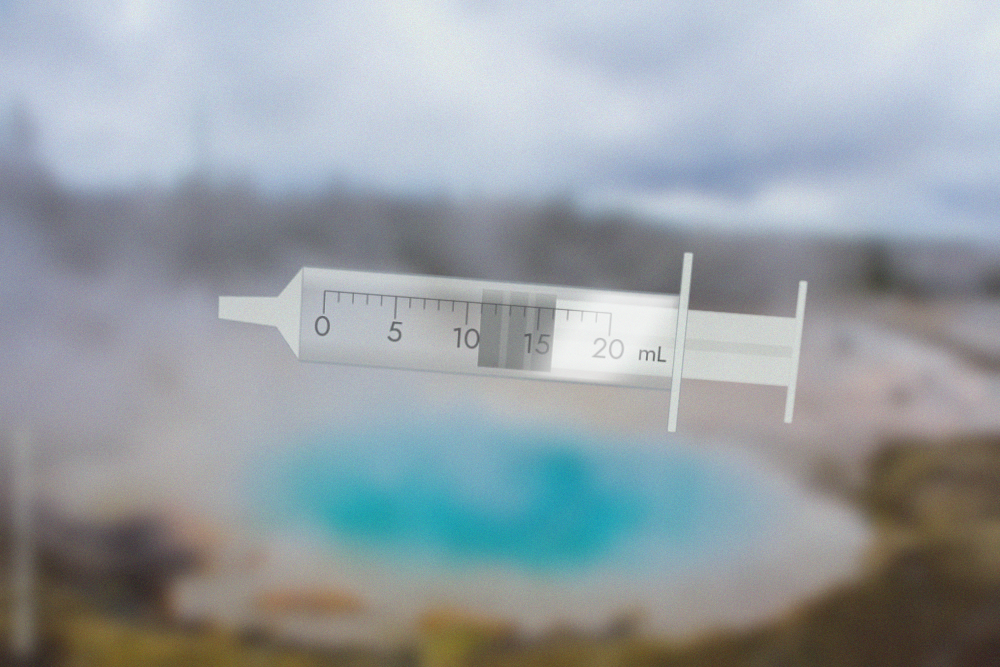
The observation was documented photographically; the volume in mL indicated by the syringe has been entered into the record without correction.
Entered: 11 mL
